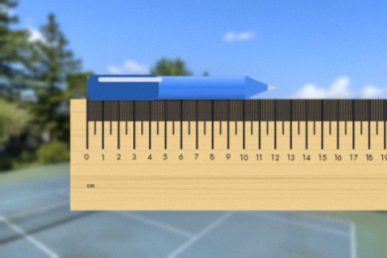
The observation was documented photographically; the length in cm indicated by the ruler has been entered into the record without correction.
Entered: 12 cm
